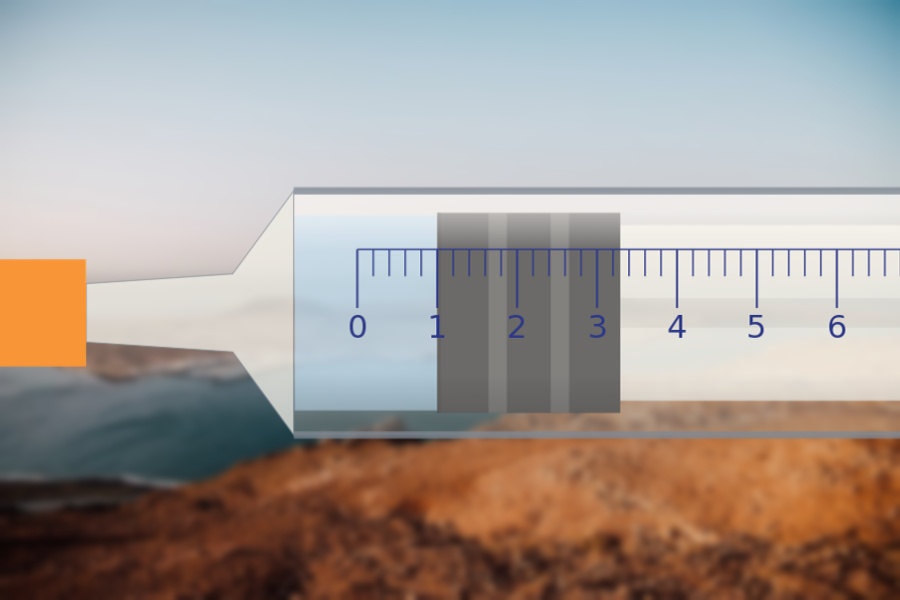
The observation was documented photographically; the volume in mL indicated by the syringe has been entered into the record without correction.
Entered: 1 mL
